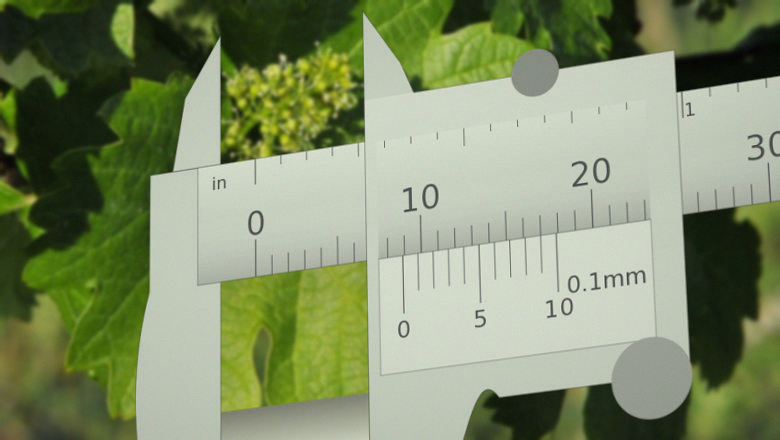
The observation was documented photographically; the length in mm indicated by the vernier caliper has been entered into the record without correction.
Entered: 8.9 mm
